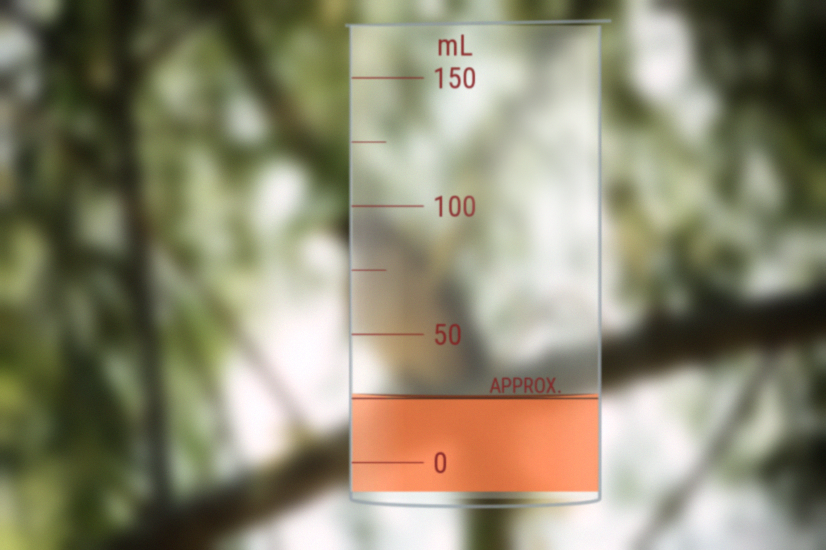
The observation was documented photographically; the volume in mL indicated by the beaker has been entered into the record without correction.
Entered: 25 mL
